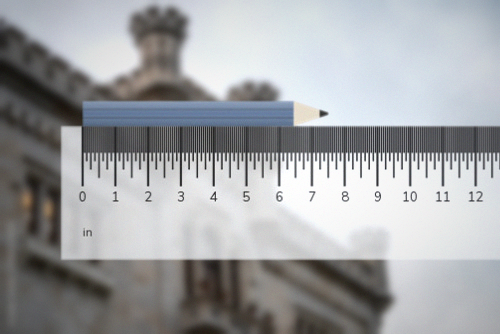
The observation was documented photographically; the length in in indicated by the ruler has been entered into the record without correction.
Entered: 7.5 in
